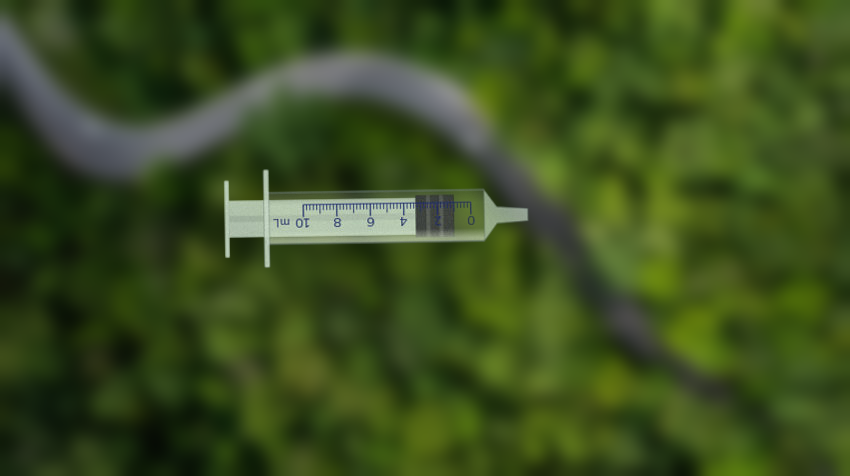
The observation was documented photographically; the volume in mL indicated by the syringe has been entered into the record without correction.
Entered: 1 mL
